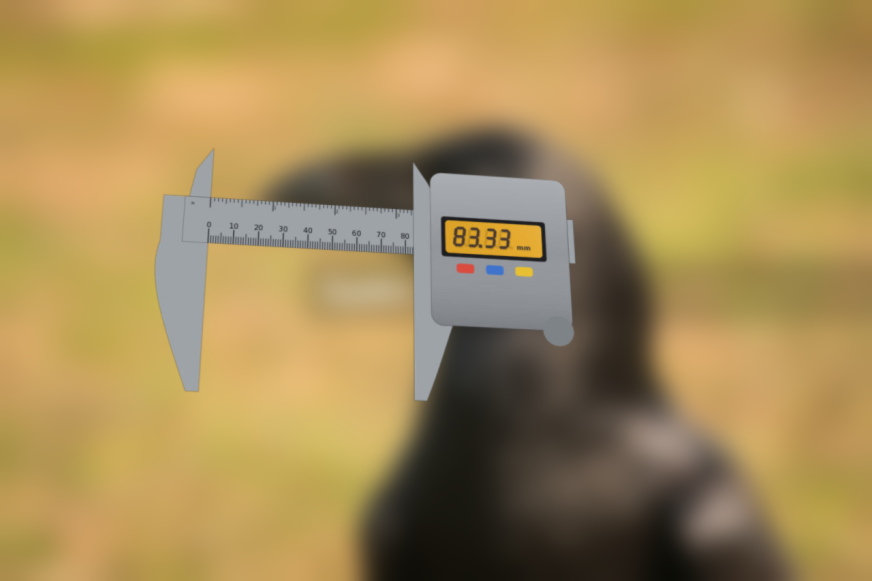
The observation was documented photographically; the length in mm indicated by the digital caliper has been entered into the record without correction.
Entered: 83.33 mm
